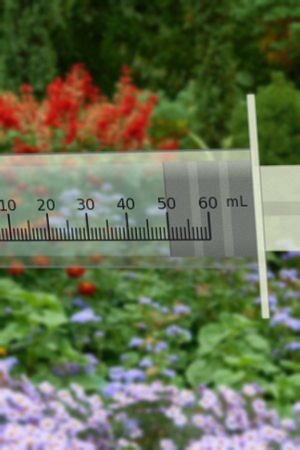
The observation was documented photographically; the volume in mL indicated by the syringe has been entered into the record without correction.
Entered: 50 mL
